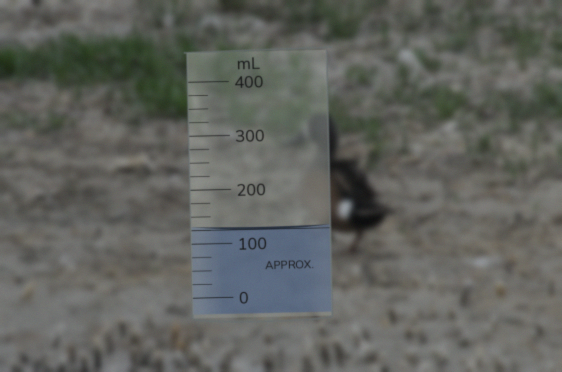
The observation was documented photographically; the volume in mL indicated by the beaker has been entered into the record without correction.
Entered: 125 mL
